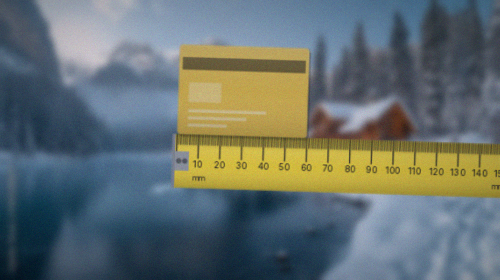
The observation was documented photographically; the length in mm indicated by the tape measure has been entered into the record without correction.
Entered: 60 mm
